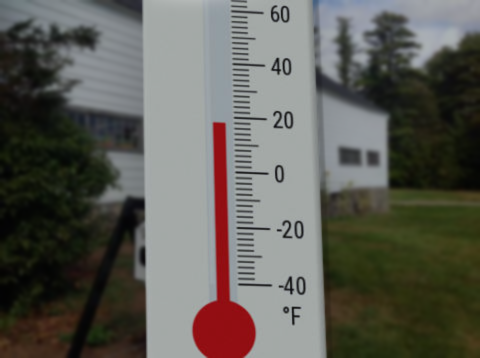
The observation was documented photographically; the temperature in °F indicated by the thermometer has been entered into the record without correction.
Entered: 18 °F
